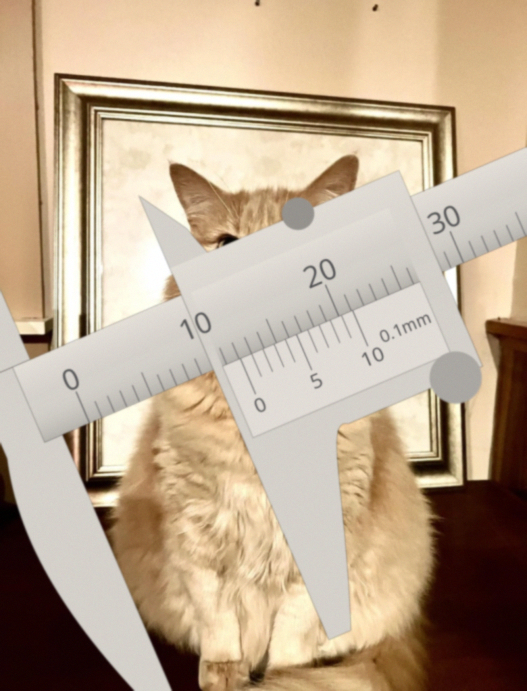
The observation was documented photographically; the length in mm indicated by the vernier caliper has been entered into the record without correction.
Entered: 12.1 mm
